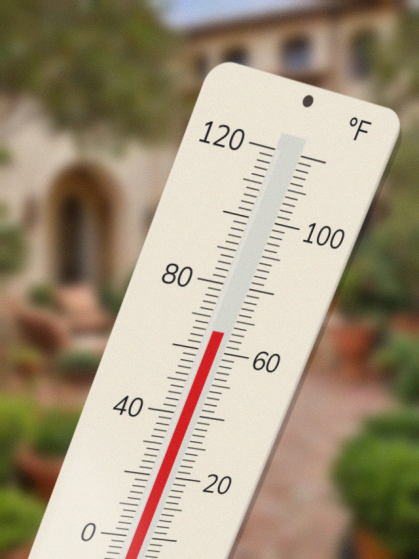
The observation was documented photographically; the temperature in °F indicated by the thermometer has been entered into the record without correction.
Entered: 66 °F
